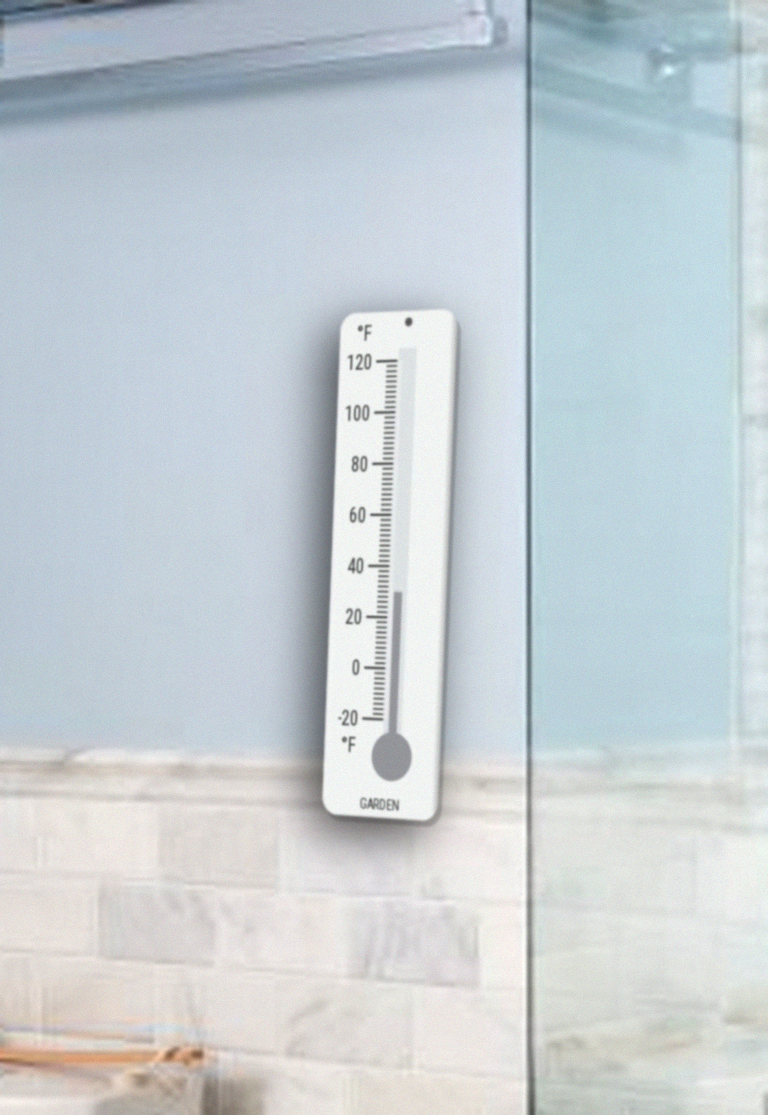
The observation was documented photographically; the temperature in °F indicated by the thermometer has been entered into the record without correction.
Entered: 30 °F
